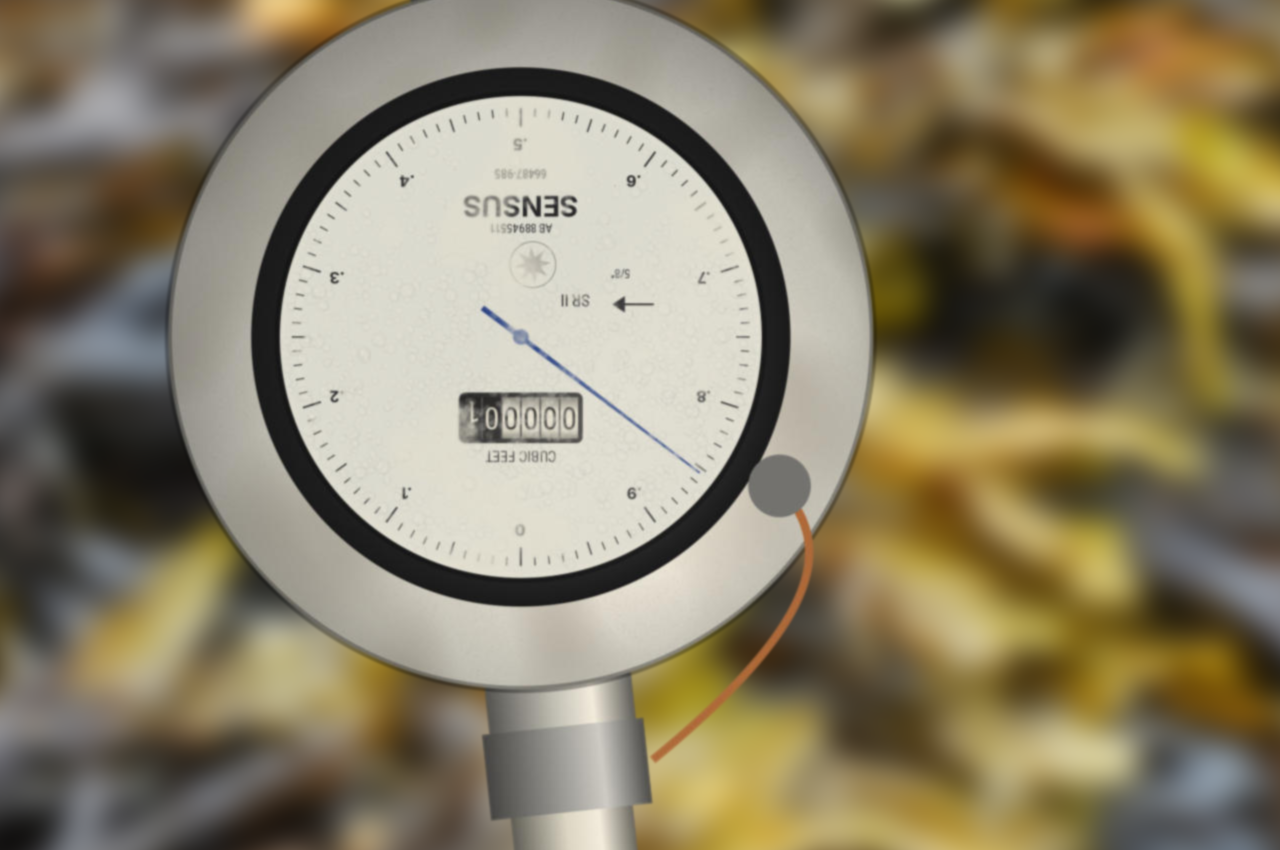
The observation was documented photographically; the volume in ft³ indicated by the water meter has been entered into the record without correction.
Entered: 0.85 ft³
